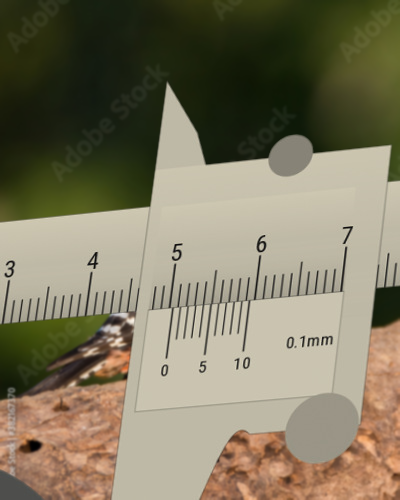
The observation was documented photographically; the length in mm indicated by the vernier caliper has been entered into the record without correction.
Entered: 50.4 mm
